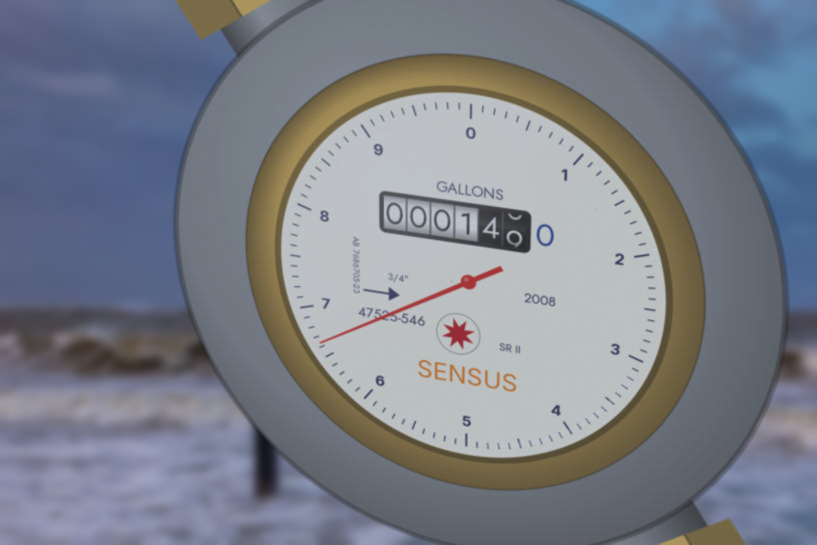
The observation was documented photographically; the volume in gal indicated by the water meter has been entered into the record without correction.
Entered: 1486.6 gal
